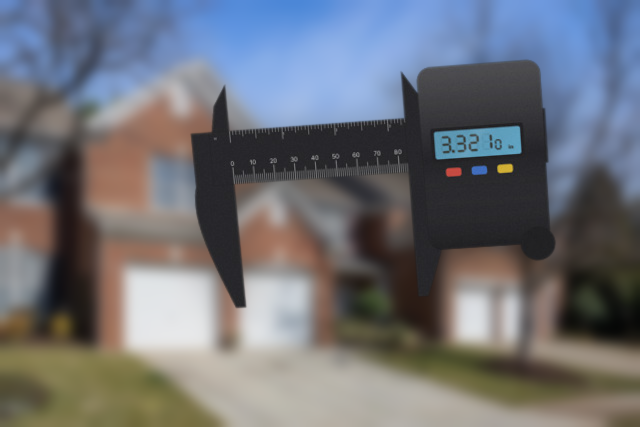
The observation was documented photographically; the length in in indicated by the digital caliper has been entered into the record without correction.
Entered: 3.3210 in
